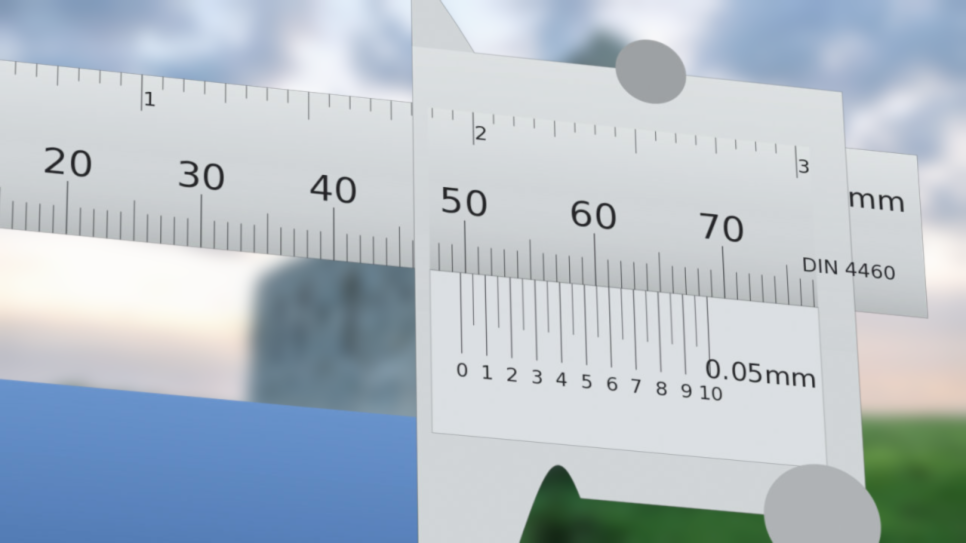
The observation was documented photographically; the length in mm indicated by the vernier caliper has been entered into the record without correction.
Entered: 49.6 mm
